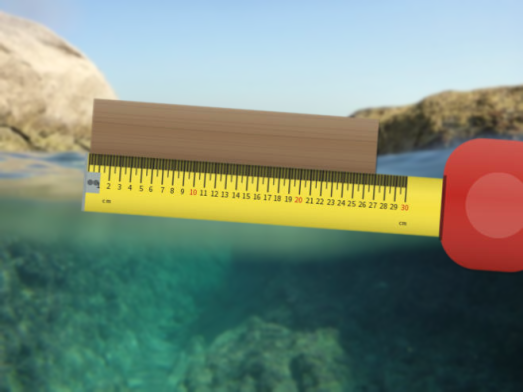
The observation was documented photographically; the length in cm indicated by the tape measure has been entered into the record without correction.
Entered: 27 cm
